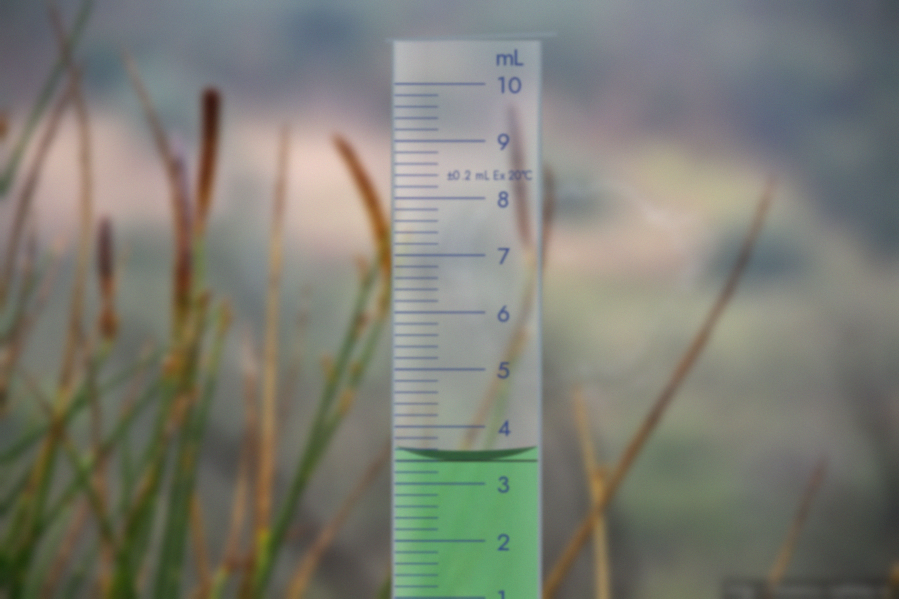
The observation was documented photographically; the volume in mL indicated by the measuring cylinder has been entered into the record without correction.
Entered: 3.4 mL
